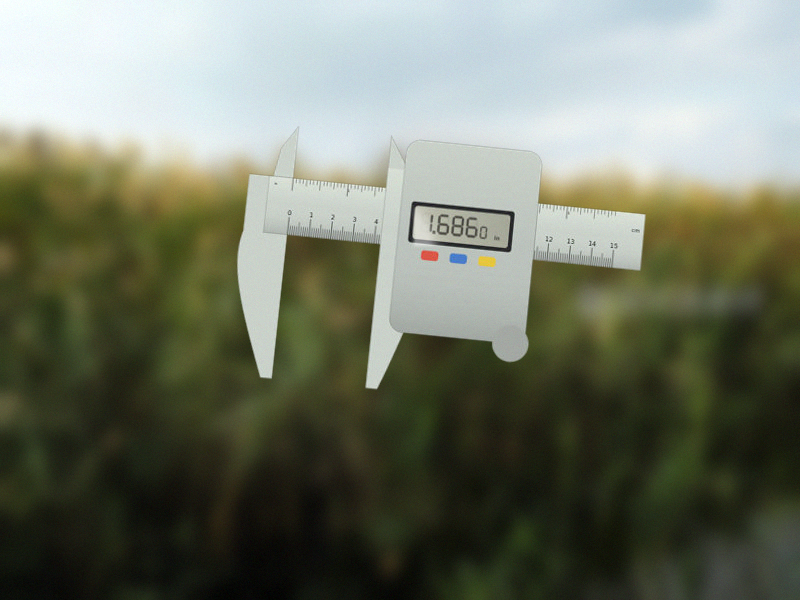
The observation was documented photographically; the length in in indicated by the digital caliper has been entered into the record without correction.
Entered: 1.6860 in
